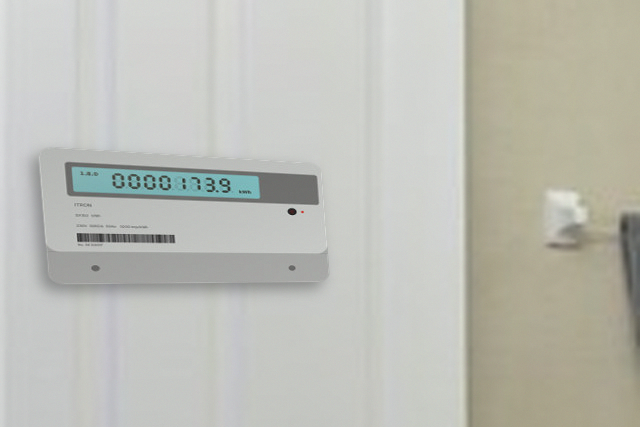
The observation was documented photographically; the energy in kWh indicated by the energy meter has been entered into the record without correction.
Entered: 173.9 kWh
